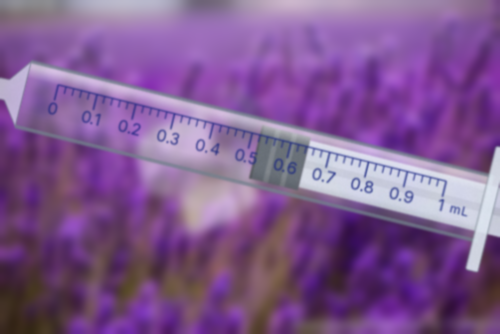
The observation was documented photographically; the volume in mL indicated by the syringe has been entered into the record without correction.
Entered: 0.52 mL
